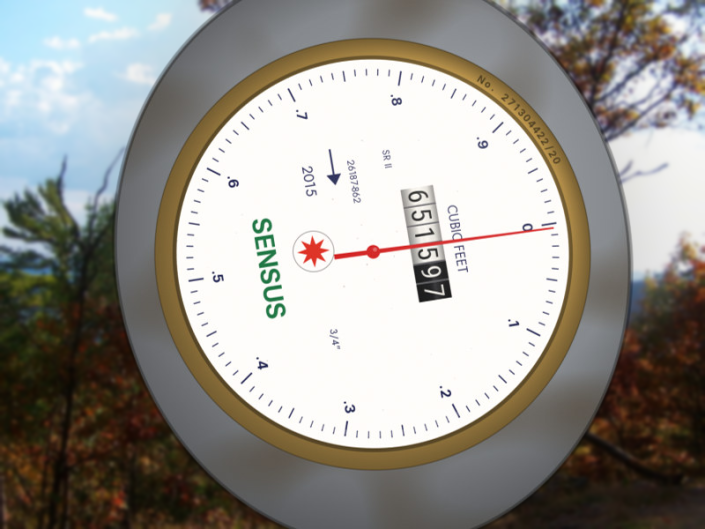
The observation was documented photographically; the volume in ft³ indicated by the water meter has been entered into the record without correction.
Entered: 651597.00 ft³
